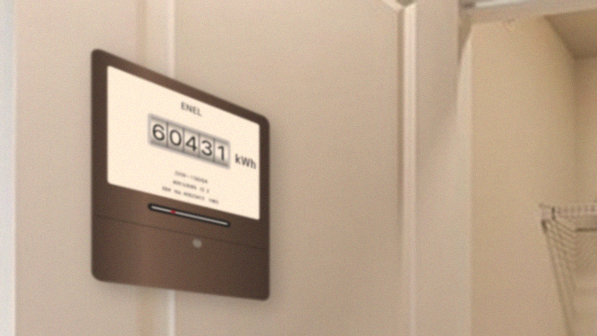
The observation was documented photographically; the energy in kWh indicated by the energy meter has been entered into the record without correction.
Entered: 60431 kWh
